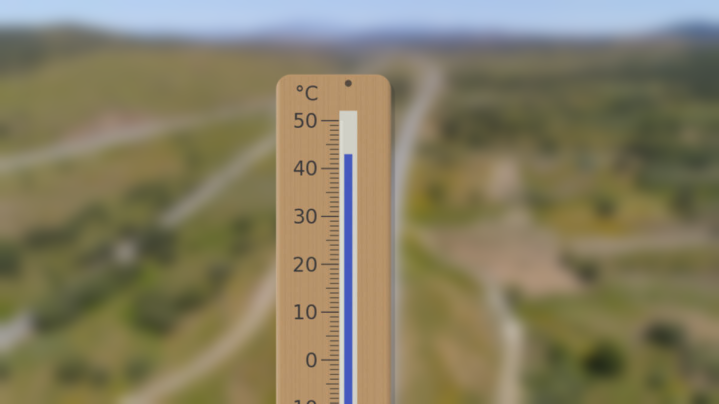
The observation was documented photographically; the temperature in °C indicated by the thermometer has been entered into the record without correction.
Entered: 43 °C
